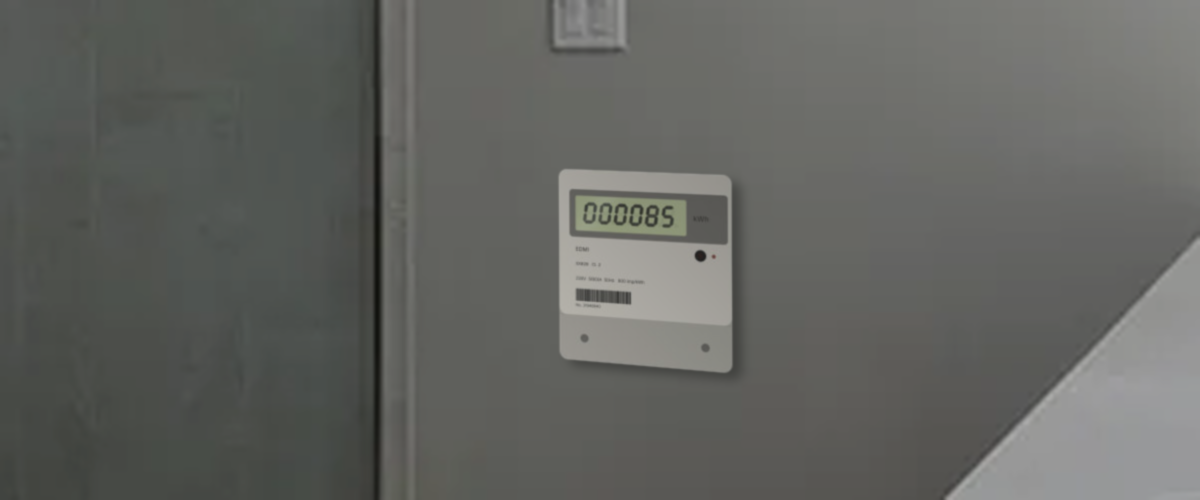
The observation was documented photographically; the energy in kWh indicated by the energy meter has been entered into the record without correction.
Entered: 85 kWh
